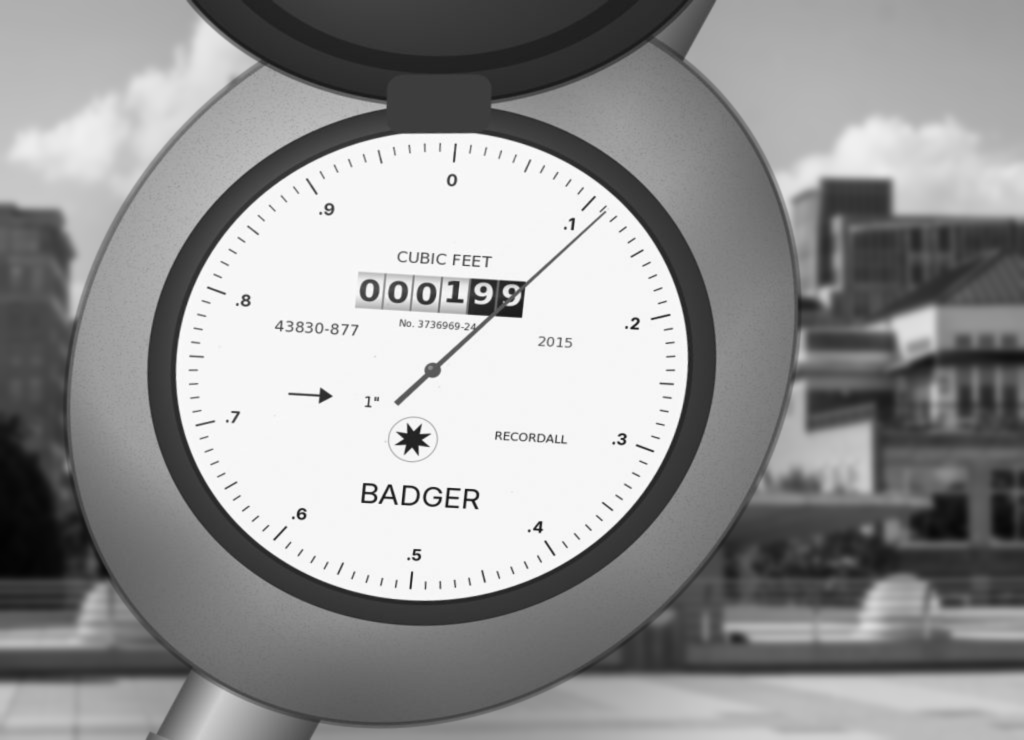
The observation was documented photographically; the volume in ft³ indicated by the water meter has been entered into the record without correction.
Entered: 199.11 ft³
